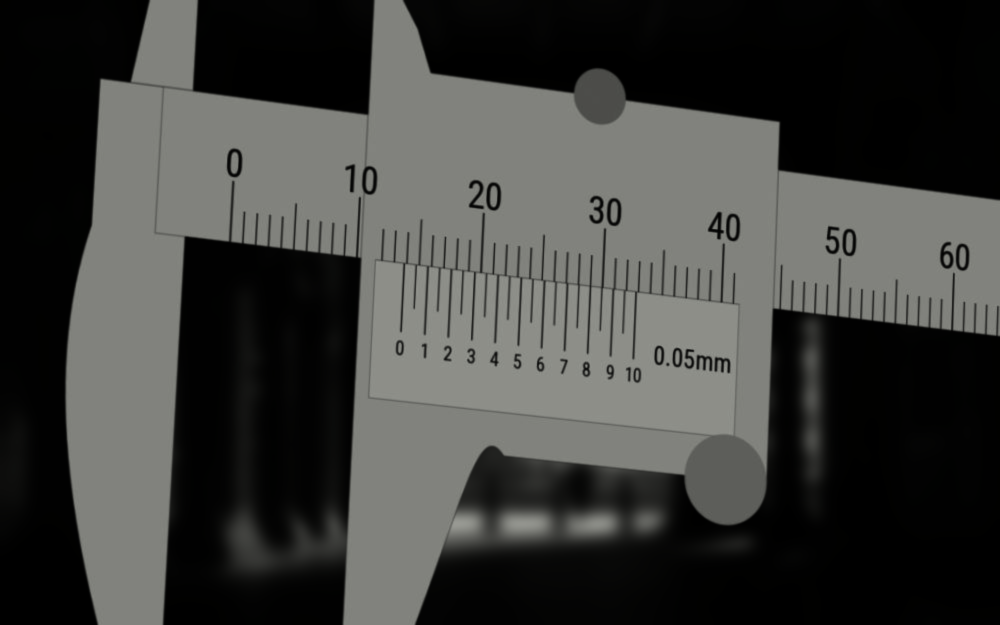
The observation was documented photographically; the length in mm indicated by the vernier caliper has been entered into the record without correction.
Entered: 13.8 mm
